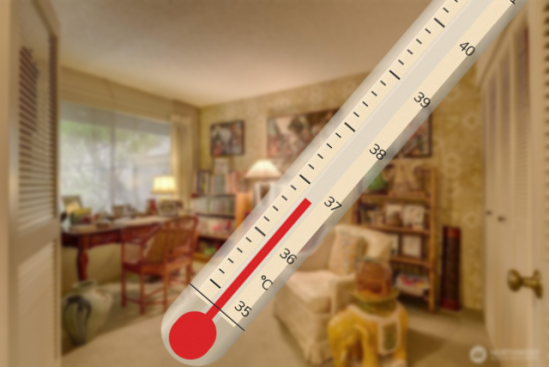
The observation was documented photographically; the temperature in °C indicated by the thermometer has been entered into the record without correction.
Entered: 36.8 °C
